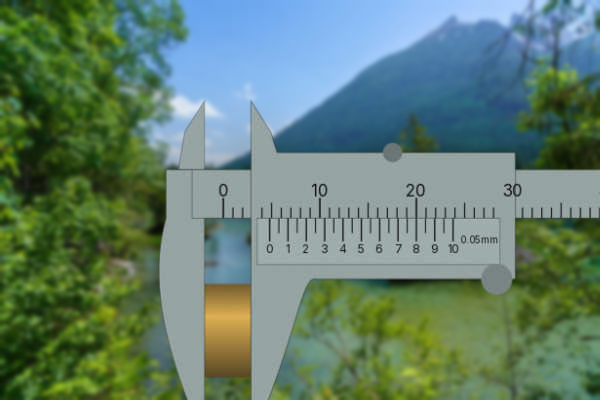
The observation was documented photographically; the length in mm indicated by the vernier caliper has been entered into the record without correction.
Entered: 4.8 mm
